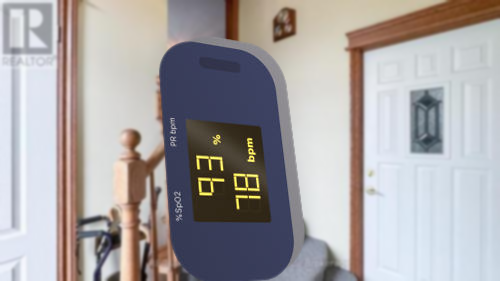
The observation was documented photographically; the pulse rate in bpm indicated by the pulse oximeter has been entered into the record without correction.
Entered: 78 bpm
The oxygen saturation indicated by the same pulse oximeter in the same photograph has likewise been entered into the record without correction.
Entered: 93 %
